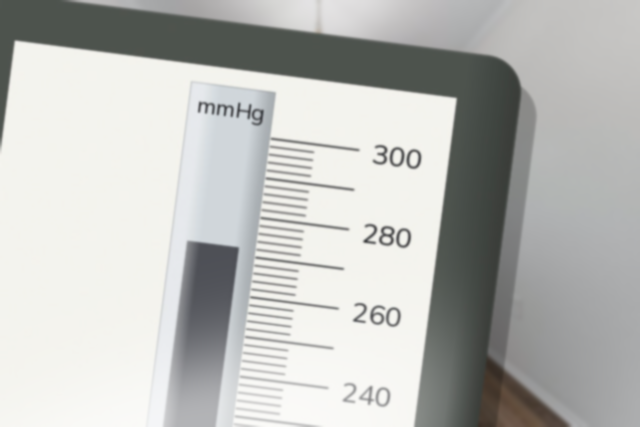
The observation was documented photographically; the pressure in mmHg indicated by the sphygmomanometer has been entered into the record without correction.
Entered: 272 mmHg
